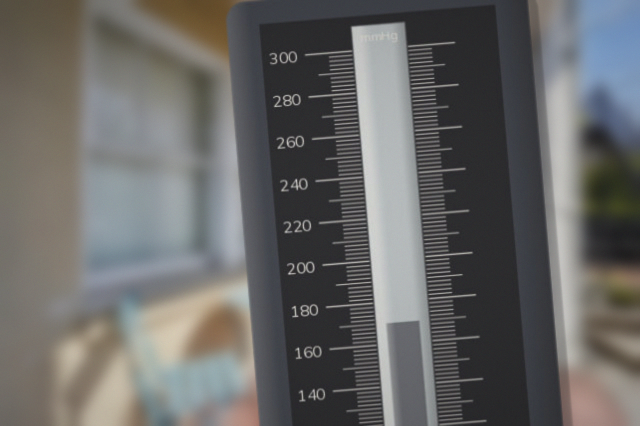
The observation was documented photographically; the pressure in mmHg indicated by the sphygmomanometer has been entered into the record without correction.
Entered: 170 mmHg
